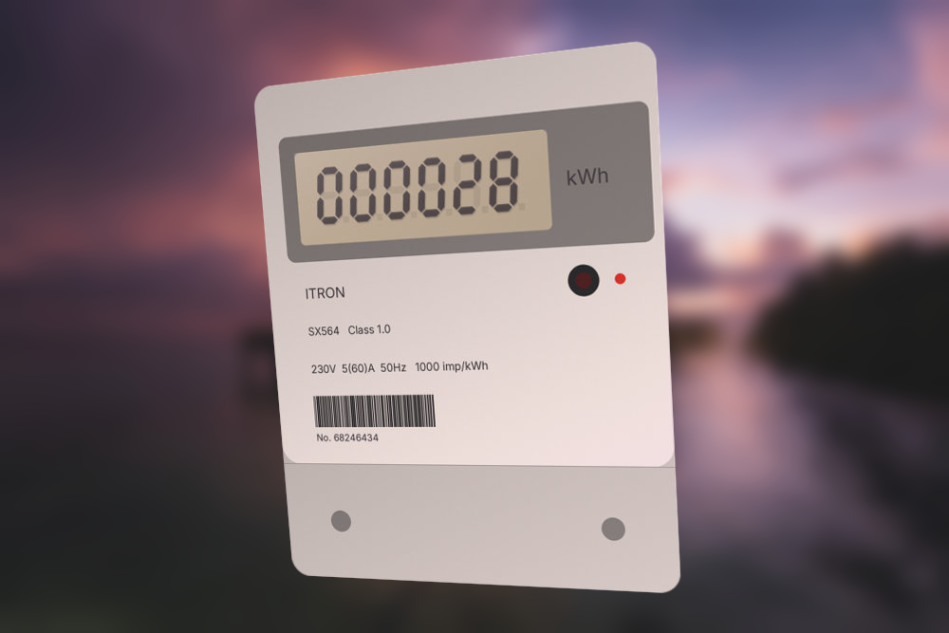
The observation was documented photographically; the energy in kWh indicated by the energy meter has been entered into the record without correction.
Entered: 28 kWh
